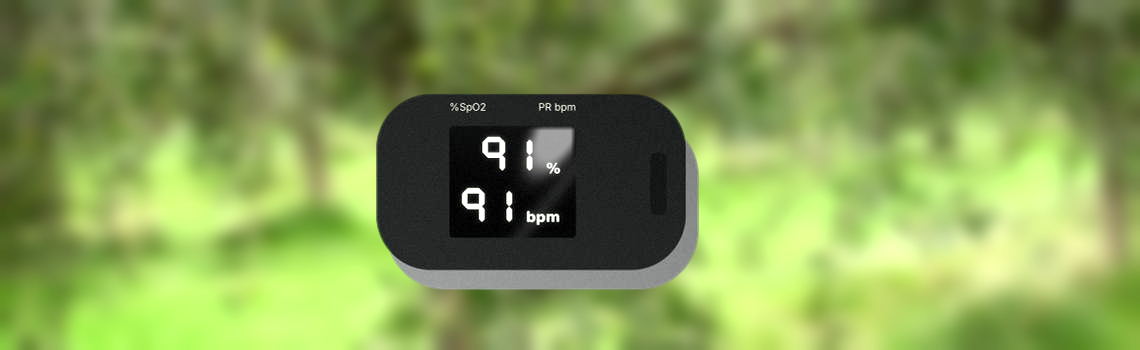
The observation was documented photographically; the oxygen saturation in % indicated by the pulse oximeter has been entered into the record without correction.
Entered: 91 %
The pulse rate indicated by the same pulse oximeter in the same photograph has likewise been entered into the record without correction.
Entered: 91 bpm
